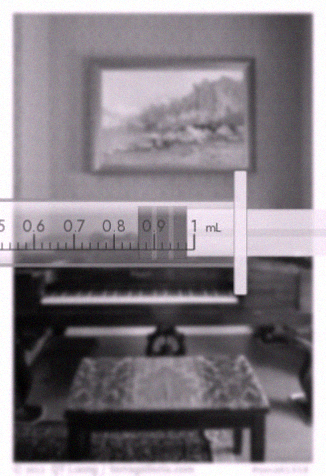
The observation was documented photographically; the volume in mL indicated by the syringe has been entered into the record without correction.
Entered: 0.86 mL
